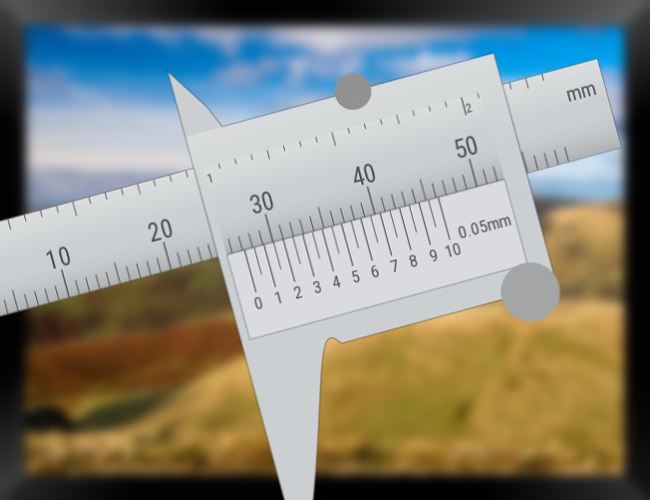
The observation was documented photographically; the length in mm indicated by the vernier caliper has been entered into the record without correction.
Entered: 27.2 mm
